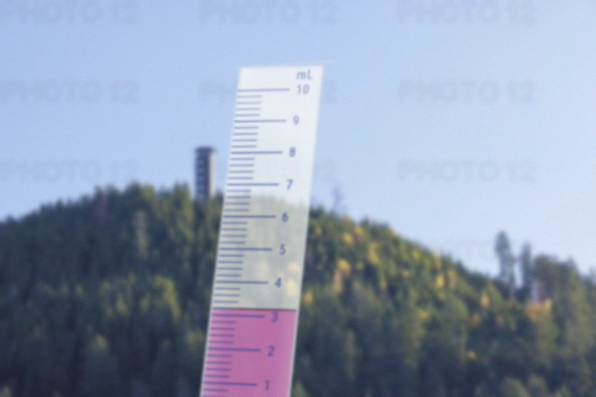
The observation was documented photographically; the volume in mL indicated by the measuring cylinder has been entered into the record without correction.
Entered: 3.2 mL
